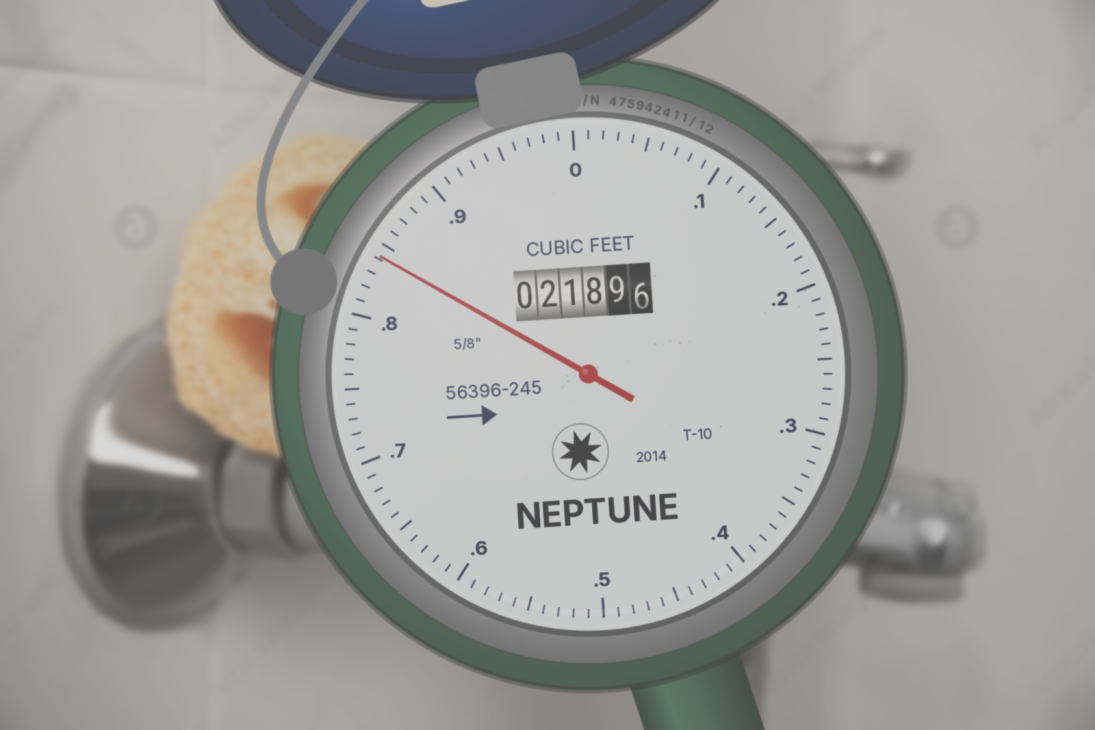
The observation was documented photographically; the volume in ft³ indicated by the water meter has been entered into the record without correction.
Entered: 21895.84 ft³
